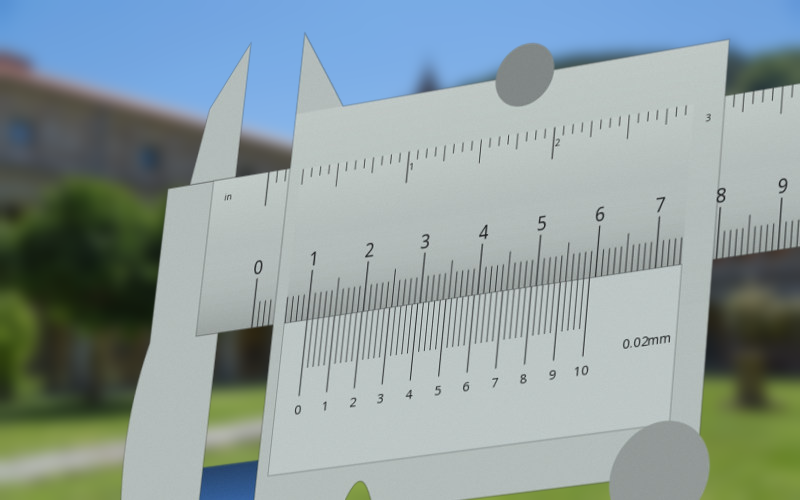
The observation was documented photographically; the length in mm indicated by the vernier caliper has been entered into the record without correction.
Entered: 10.0 mm
